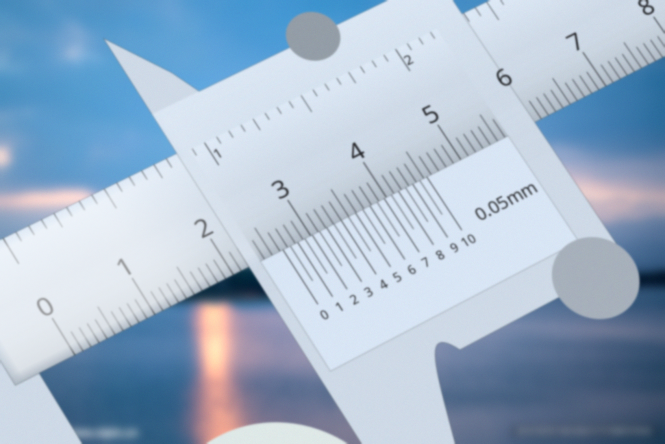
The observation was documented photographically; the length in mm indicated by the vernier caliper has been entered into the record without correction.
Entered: 26.4 mm
